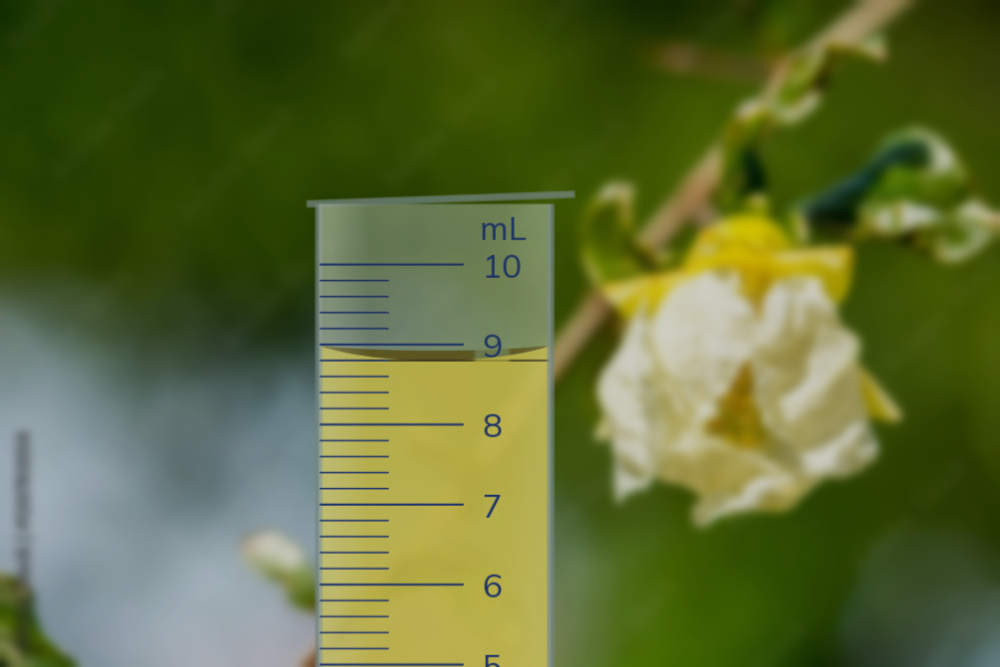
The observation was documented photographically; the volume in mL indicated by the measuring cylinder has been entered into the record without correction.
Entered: 8.8 mL
